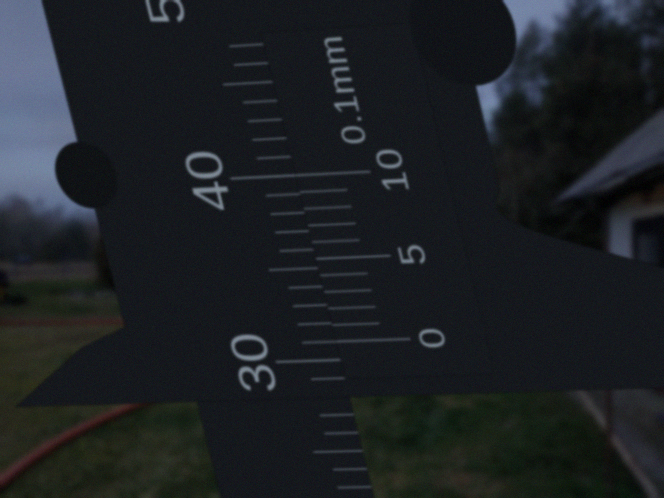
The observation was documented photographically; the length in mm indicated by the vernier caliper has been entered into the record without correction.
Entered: 31.0 mm
